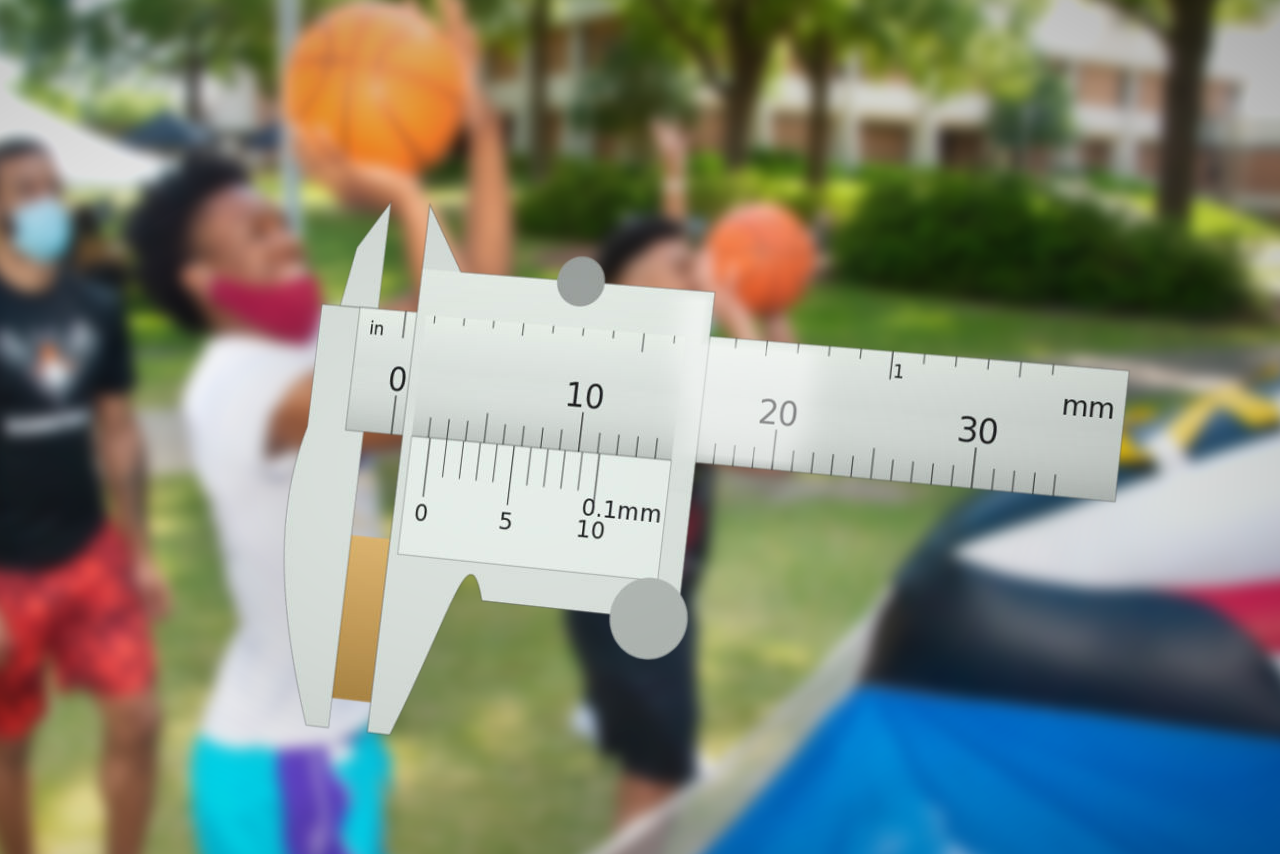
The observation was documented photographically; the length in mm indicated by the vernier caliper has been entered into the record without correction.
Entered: 2.1 mm
